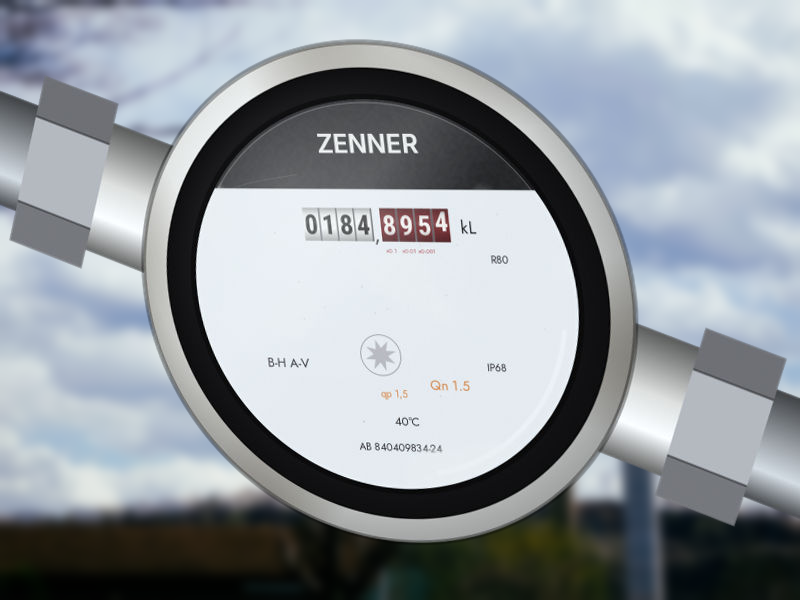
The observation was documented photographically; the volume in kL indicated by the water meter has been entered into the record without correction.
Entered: 184.8954 kL
